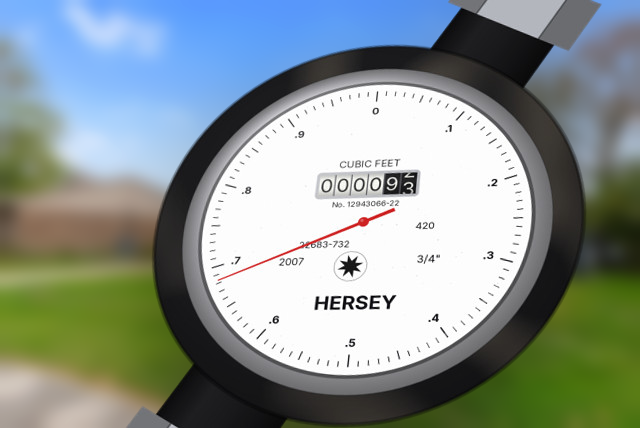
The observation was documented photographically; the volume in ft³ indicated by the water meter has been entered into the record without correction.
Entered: 92.68 ft³
